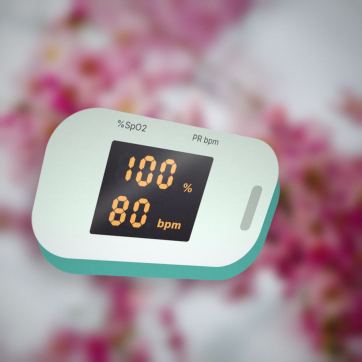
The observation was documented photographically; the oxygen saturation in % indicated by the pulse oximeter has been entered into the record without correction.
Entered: 100 %
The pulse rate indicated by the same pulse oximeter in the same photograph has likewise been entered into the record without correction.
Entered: 80 bpm
